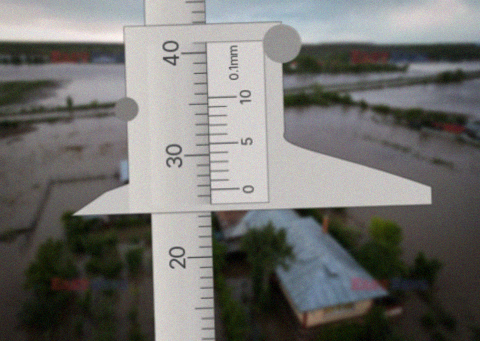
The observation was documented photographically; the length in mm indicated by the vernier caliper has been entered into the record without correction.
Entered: 26.6 mm
